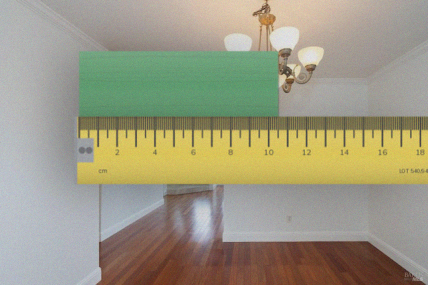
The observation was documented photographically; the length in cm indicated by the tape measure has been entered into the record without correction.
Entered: 10.5 cm
